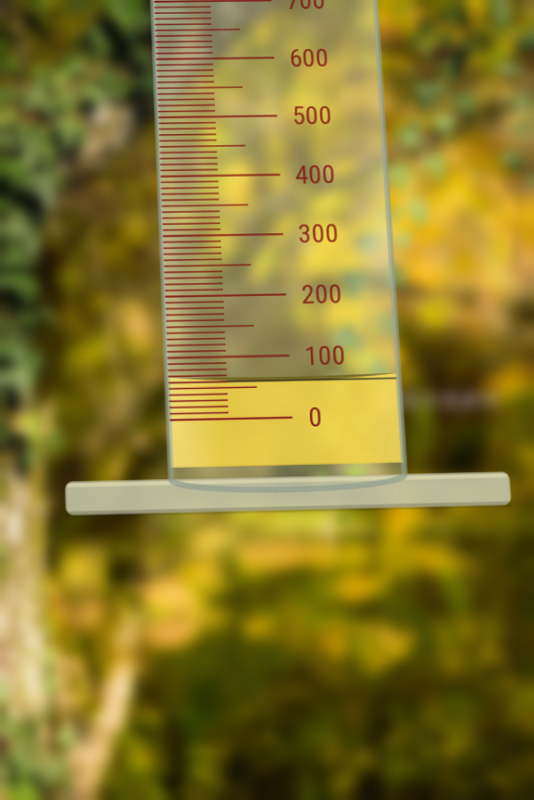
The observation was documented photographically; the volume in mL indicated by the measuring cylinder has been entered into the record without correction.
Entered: 60 mL
